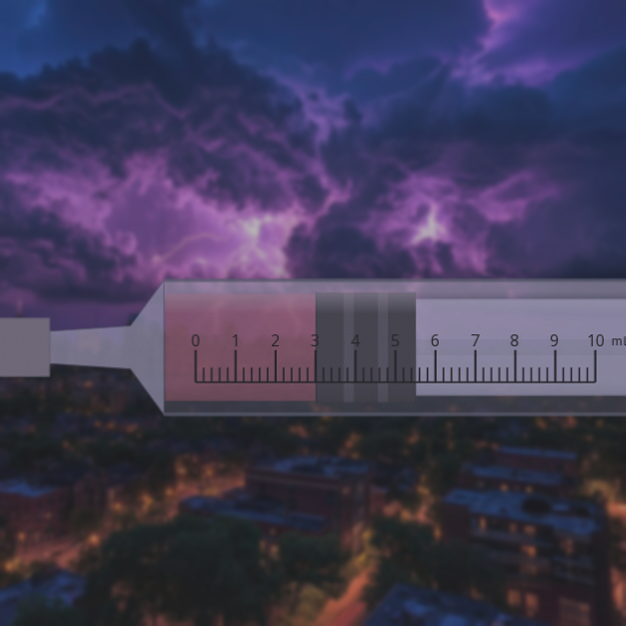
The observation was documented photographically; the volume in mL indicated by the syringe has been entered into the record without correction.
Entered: 3 mL
